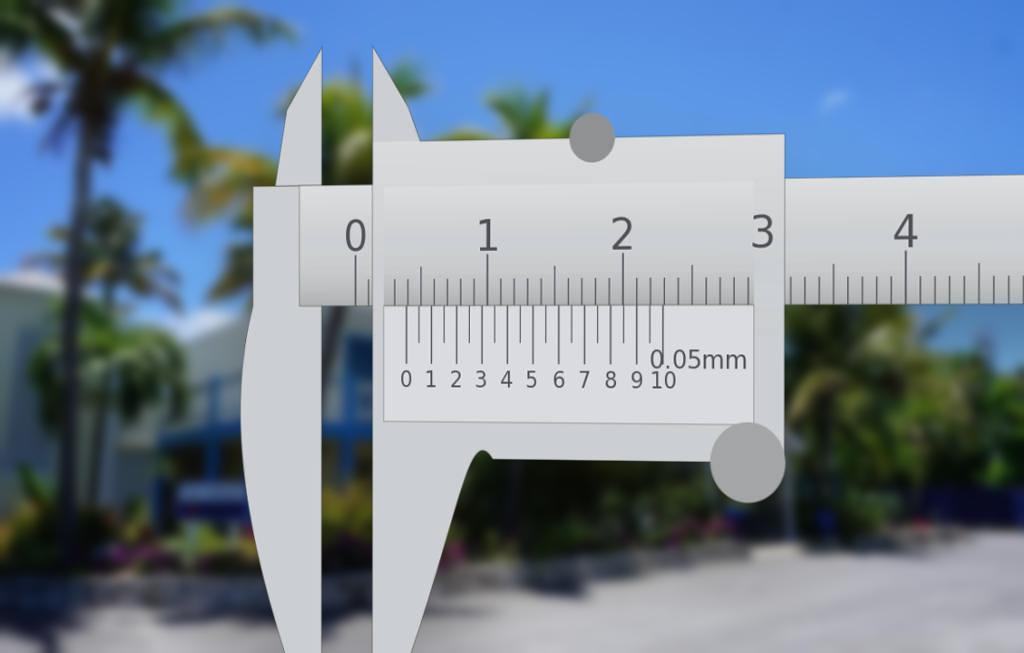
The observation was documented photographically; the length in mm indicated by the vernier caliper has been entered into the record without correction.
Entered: 3.9 mm
